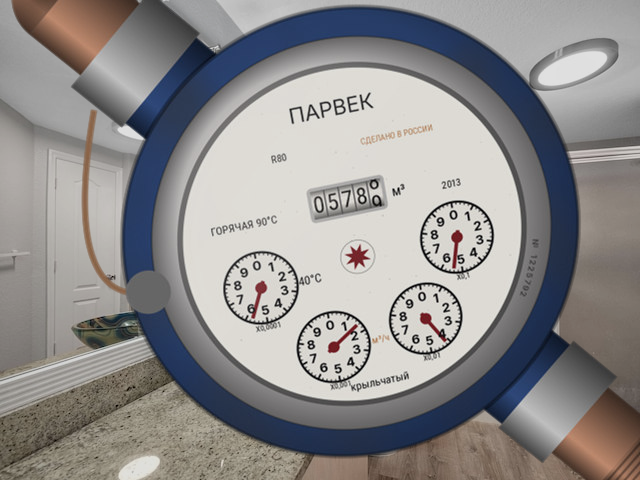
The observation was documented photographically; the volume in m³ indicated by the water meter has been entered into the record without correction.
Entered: 5788.5415 m³
